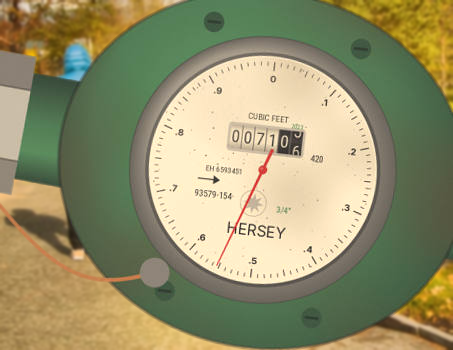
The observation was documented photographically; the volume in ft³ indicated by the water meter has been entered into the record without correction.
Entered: 7105.55 ft³
